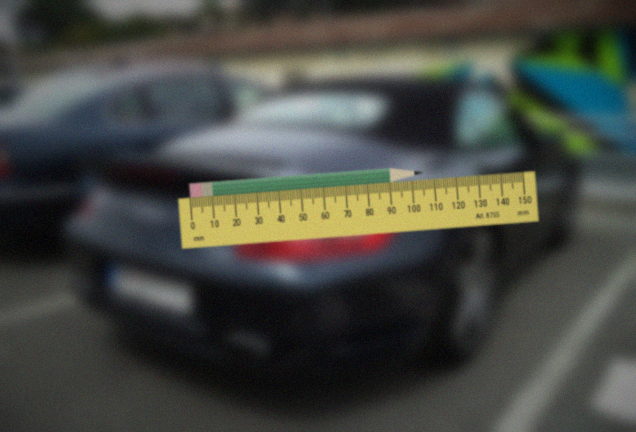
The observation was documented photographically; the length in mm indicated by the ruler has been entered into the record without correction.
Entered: 105 mm
